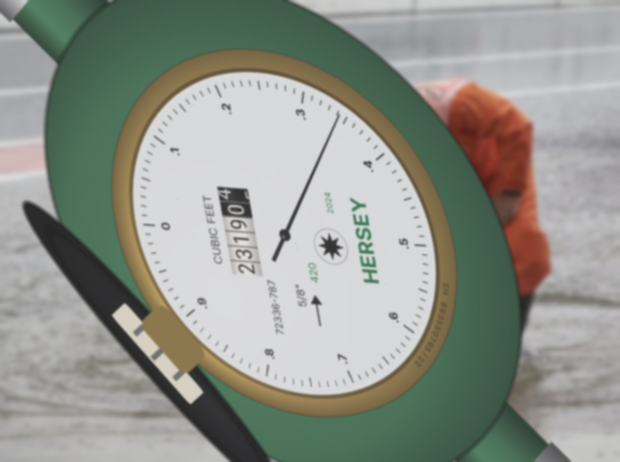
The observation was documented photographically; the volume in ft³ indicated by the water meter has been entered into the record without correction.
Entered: 231904.34 ft³
